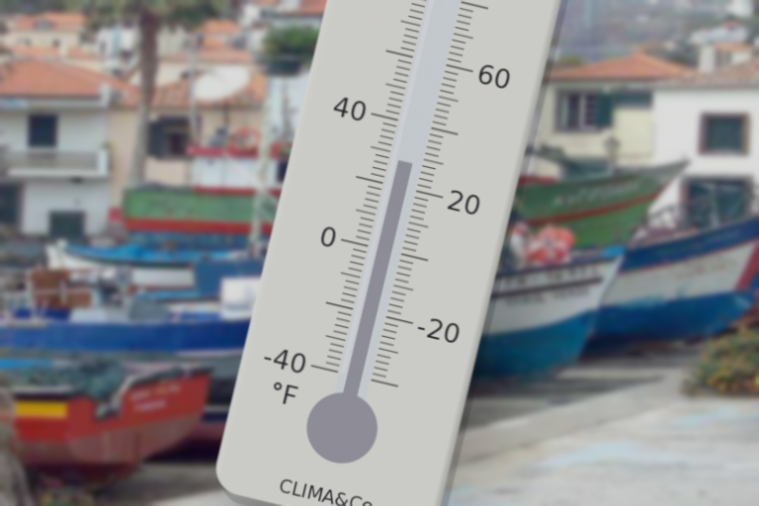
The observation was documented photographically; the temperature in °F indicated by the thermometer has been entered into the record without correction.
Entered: 28 °F
